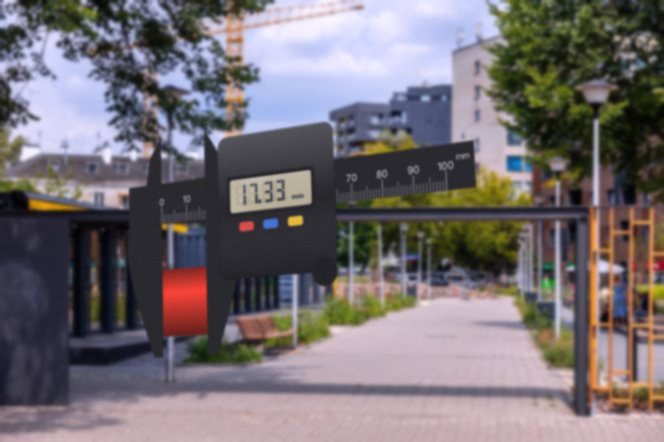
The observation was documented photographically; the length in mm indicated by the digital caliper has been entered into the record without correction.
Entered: 17.33 mm
